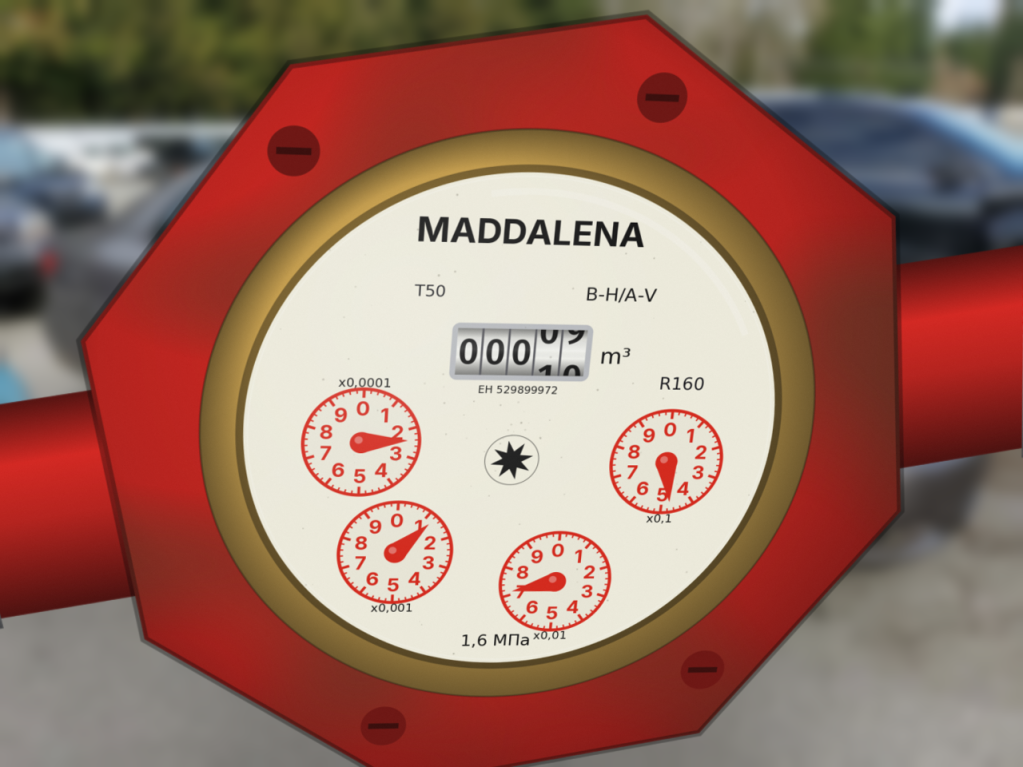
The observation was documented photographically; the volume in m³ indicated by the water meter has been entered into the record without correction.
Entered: 9.4712 m³
